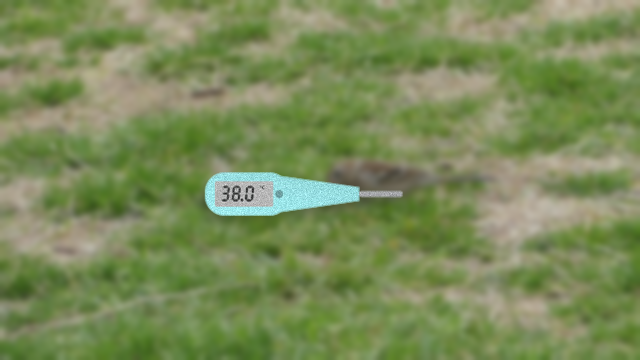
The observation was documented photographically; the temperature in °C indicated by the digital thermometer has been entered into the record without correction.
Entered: 38.0 °C
